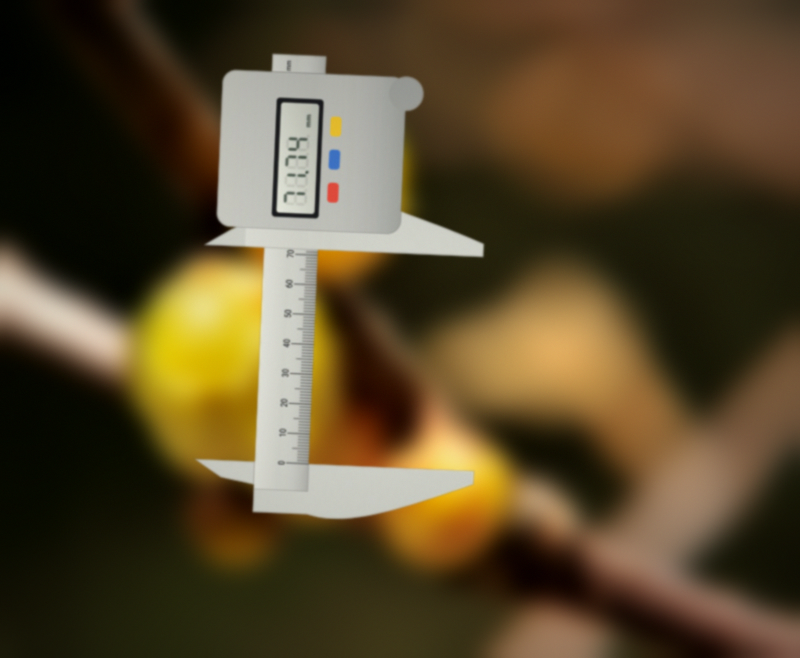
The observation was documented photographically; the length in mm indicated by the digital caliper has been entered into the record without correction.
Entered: 71.74 mm
